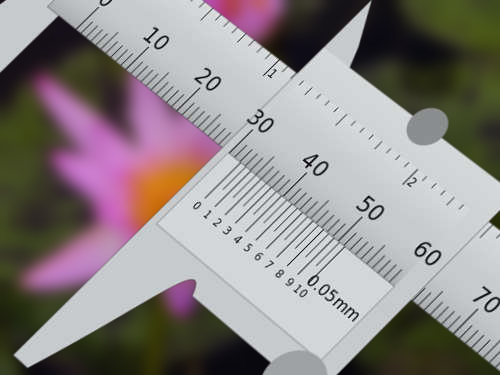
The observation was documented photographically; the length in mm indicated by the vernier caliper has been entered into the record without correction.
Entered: 32.2 mm
